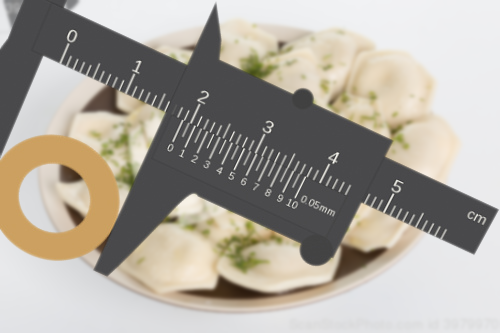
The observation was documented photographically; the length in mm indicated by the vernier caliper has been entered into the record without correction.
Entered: 18.8 mm
